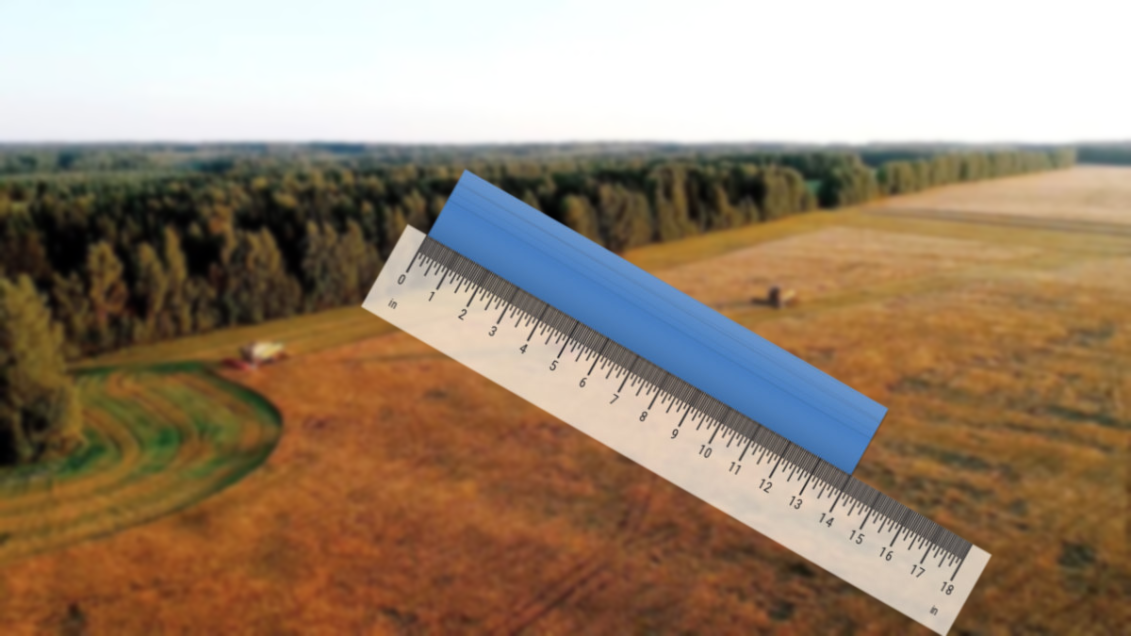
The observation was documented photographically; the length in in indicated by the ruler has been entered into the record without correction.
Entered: 14 in
